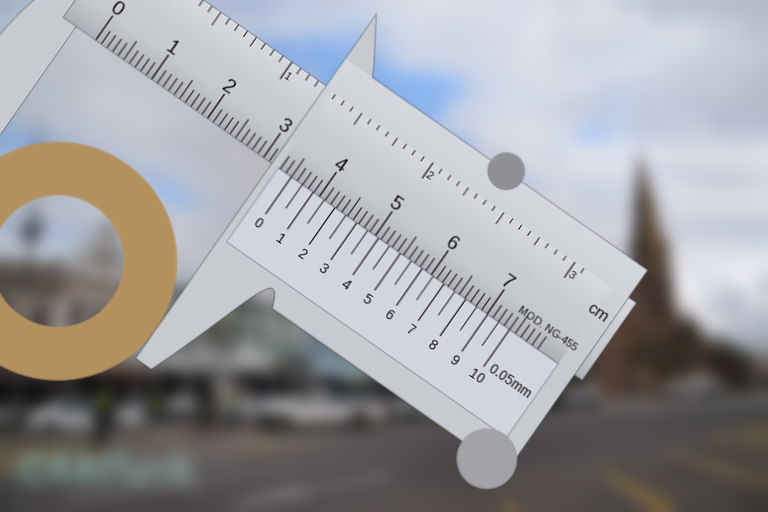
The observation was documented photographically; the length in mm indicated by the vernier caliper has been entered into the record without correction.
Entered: 35.0 mm
